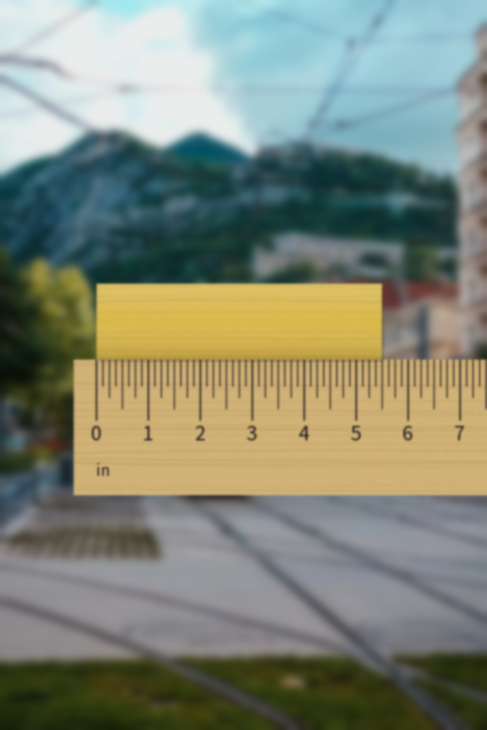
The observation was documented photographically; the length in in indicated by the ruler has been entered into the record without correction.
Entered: 5.5 in
